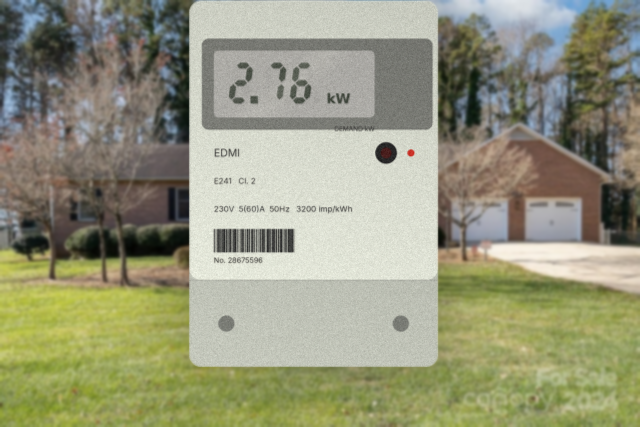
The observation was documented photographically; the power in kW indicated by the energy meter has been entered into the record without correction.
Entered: 2.76 kW
